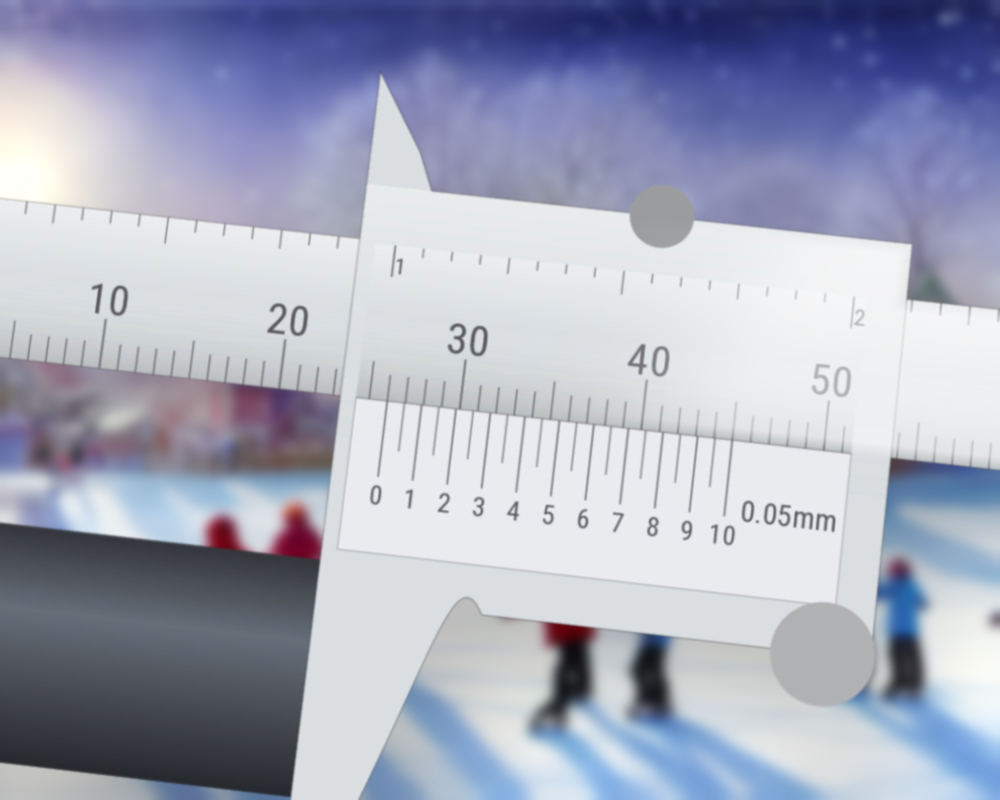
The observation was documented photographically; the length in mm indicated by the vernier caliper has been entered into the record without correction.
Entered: 26.0 mm
